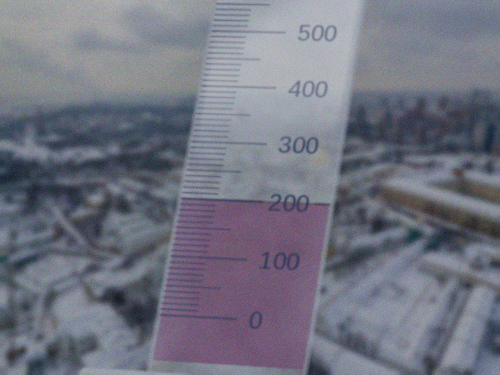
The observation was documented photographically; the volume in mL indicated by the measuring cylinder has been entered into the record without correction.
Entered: 200 mL
